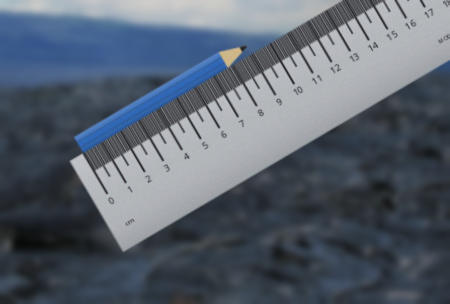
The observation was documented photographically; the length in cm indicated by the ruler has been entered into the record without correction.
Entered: 9 cm
